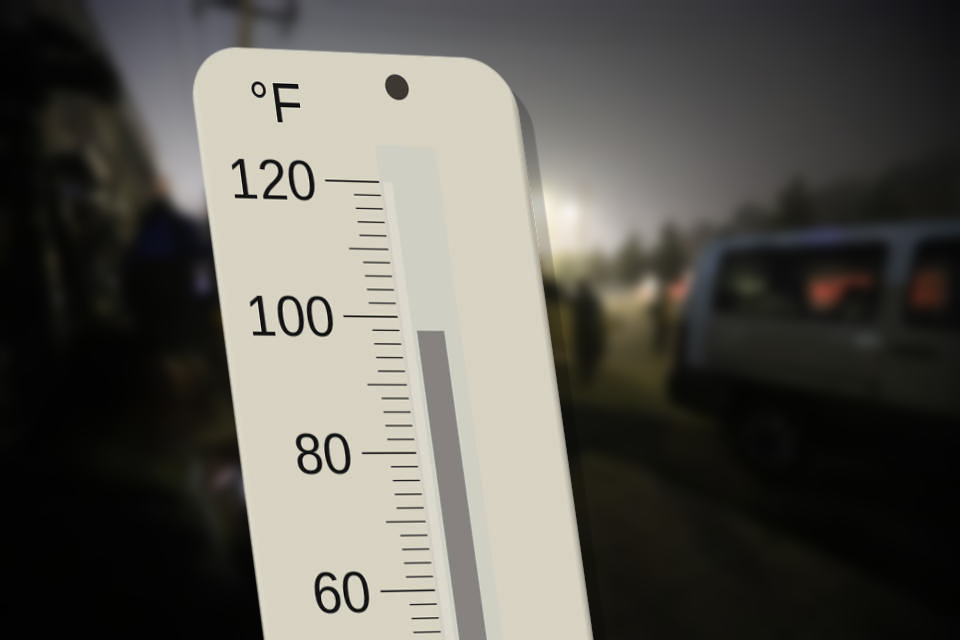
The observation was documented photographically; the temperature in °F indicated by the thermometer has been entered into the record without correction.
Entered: 98 °F
